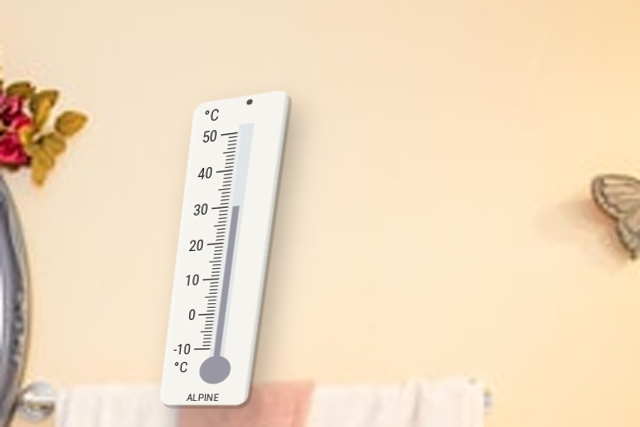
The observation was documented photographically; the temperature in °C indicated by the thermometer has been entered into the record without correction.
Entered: 30 °C
